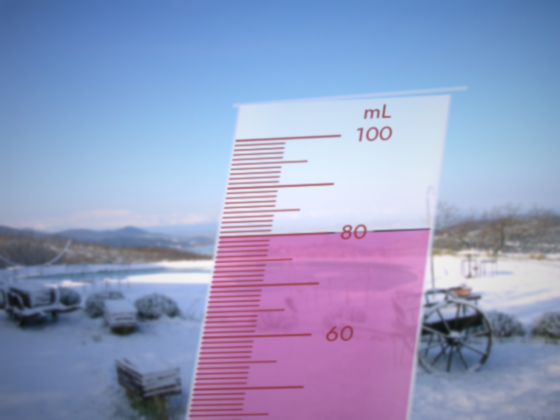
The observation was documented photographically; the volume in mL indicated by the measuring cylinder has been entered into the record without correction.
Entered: 80 mL
